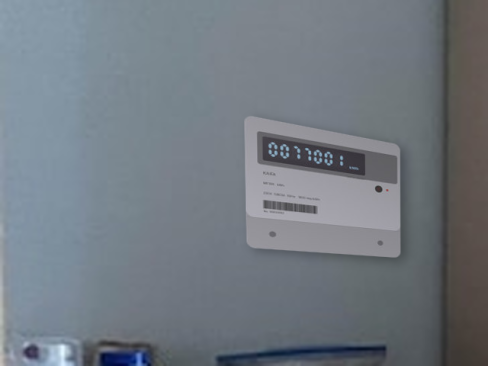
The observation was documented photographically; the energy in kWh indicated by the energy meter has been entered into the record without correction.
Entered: 77001 kWh
